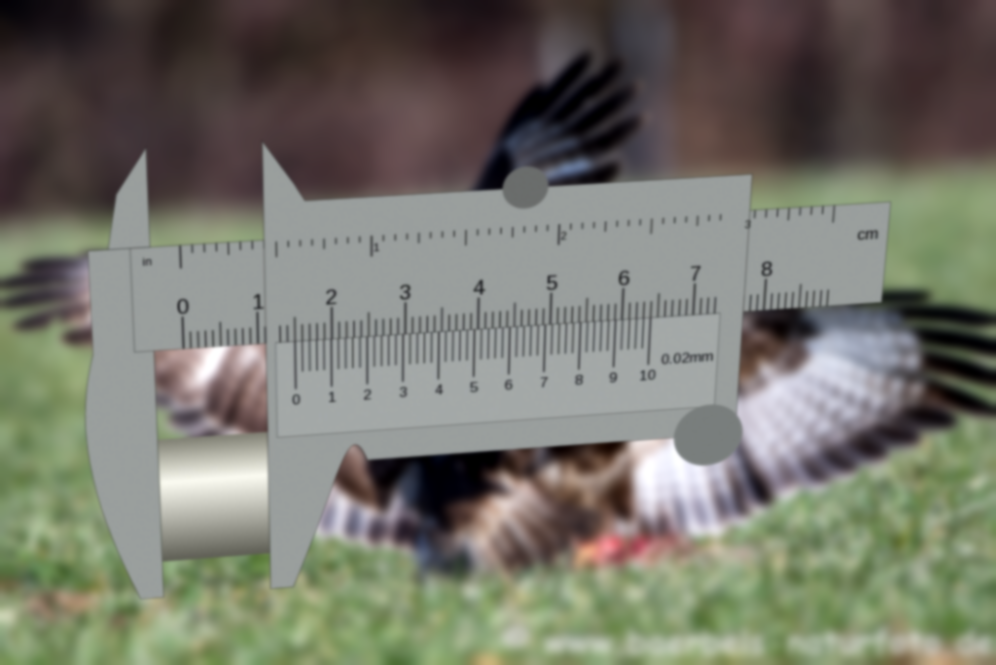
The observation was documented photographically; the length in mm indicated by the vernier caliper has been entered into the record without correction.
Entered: 15.0 mm
